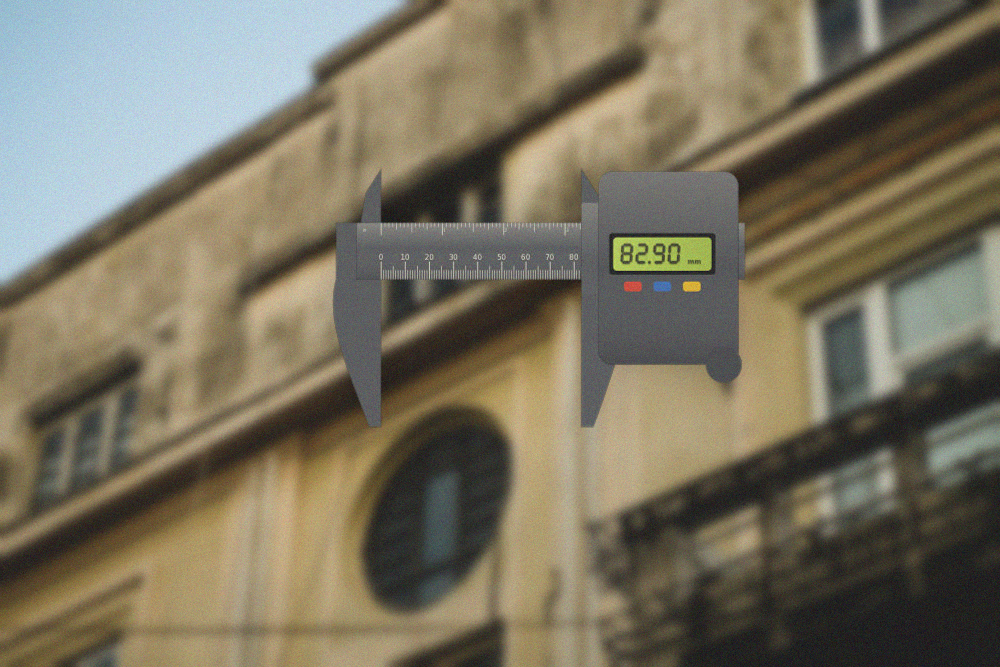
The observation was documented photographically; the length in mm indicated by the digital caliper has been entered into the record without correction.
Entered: 82.90 mm
